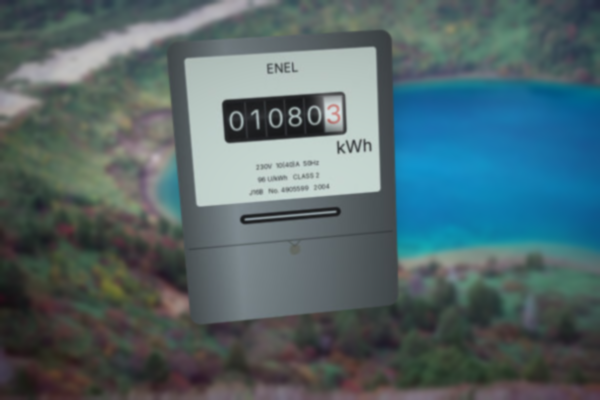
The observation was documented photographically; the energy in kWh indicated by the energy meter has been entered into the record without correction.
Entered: 1080.3 kWh
